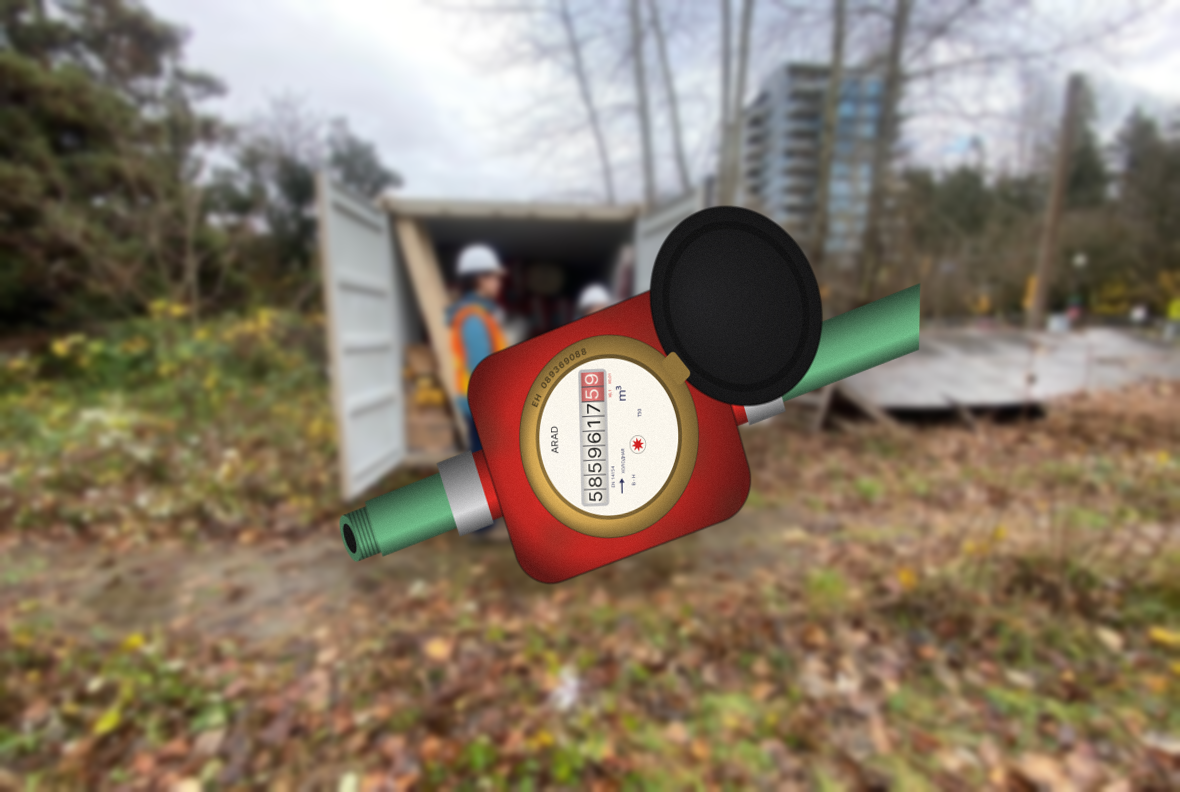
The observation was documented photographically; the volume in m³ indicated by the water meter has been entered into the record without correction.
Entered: 5859617.59 m³
